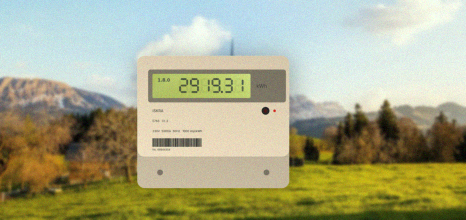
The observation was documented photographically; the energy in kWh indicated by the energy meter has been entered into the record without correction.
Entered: 2919.31 kWh
